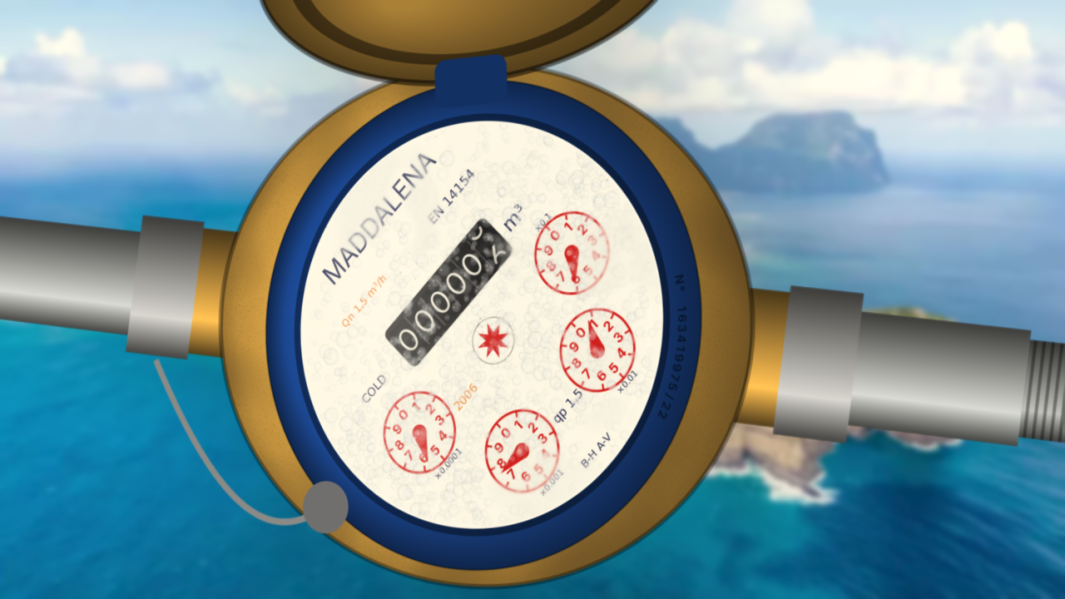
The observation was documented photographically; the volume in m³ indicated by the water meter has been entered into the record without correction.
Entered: 5.6075 m³
